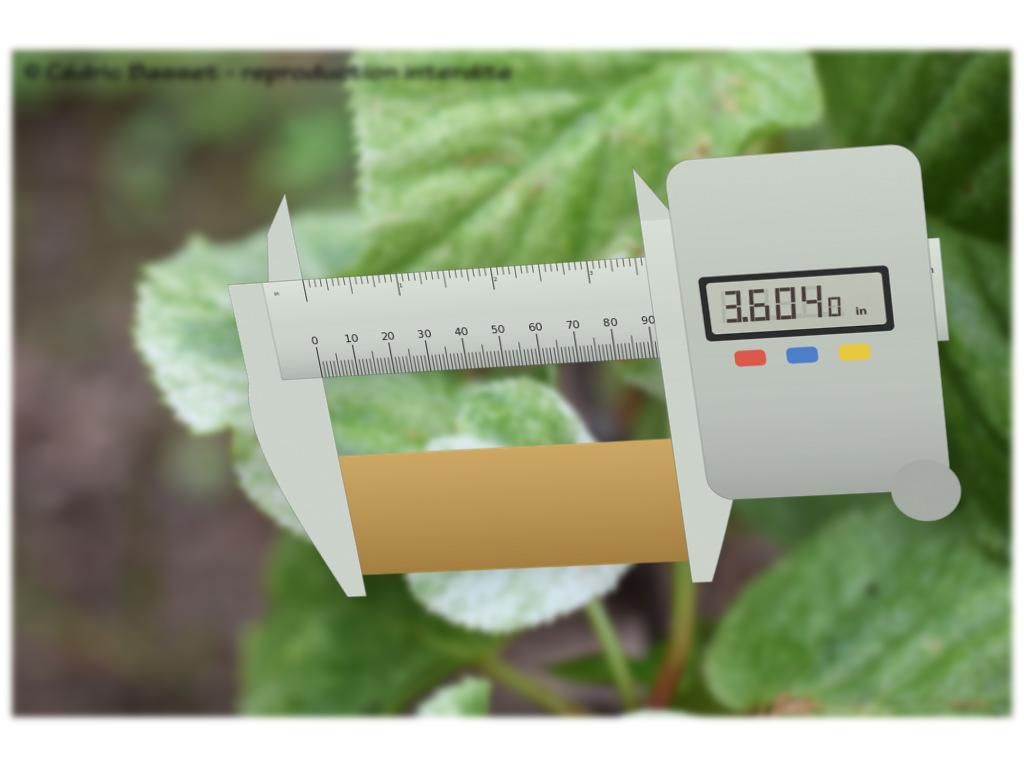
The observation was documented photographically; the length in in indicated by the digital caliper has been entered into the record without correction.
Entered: 3.6040 in
